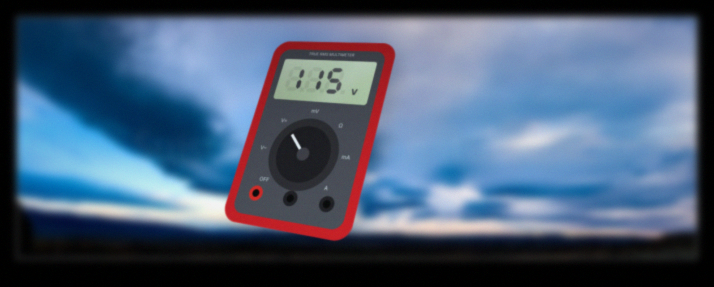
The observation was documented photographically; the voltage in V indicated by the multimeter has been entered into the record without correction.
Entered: 115 V
